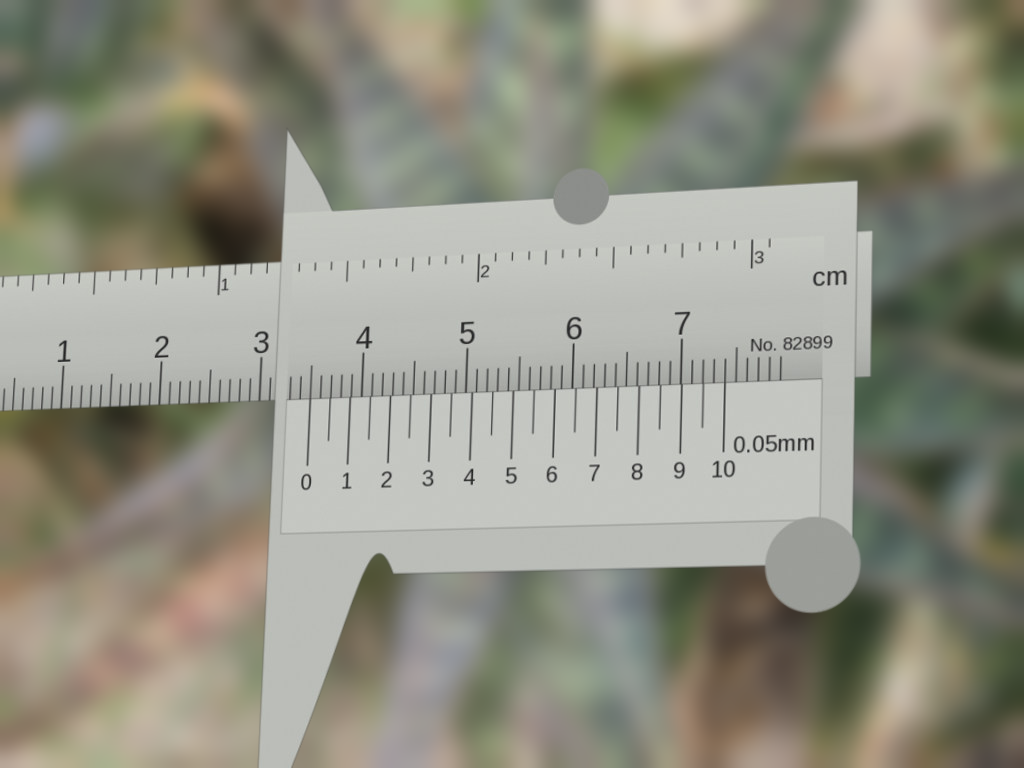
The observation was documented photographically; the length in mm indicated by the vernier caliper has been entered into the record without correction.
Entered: 35.0 mm
